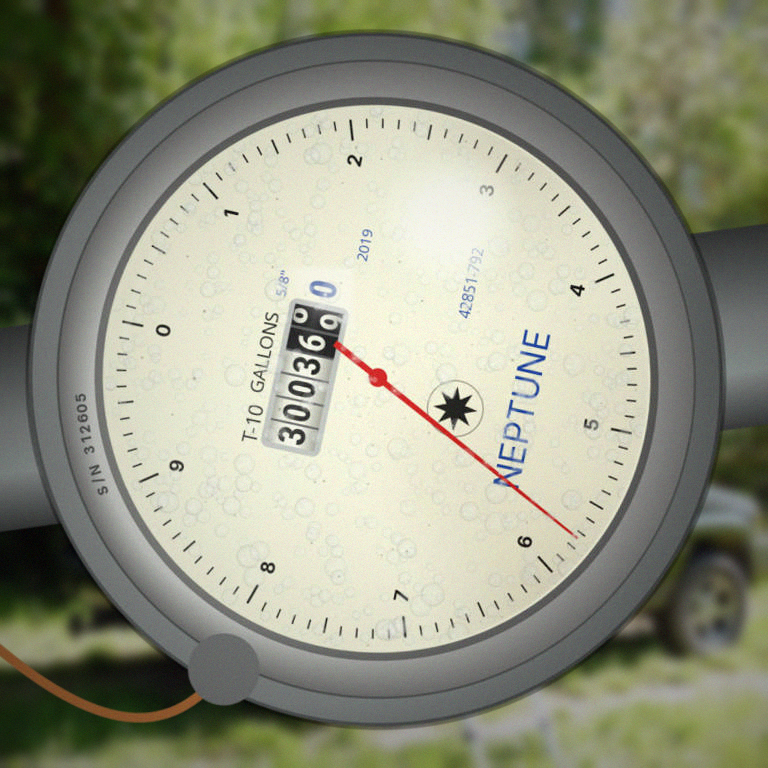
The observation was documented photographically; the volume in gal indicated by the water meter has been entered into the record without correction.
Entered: 3003685.7 gal
